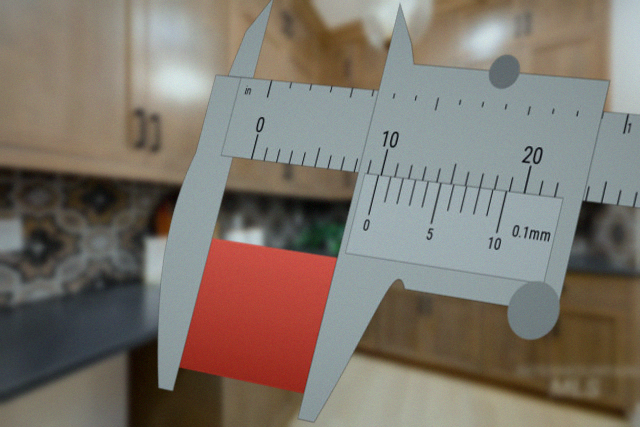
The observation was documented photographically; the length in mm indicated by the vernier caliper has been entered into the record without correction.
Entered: 9.8 mm
